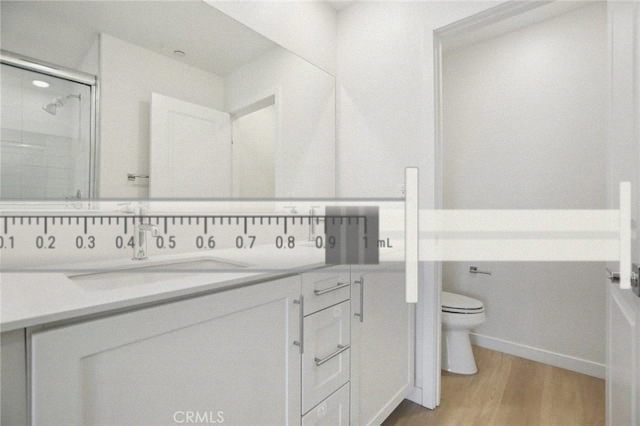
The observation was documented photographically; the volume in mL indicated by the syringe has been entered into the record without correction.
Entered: 0.9 mL
